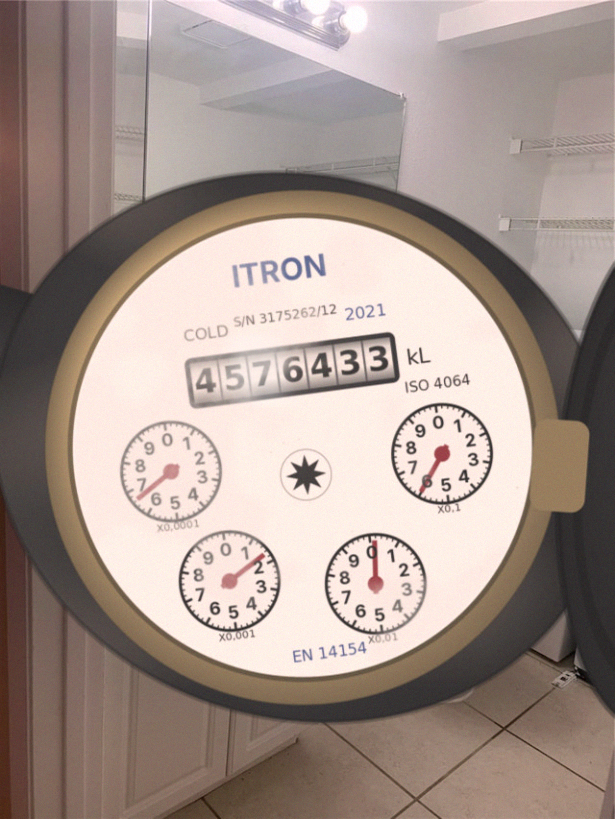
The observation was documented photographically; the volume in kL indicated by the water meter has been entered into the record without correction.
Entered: 4576433.6016 kL
